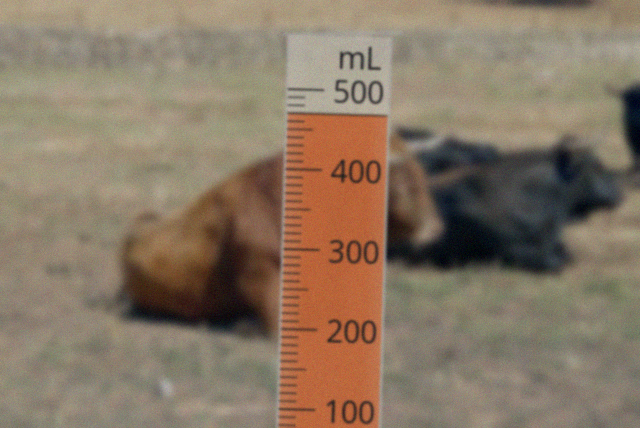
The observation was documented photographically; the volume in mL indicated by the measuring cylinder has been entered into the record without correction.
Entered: 470 mL
